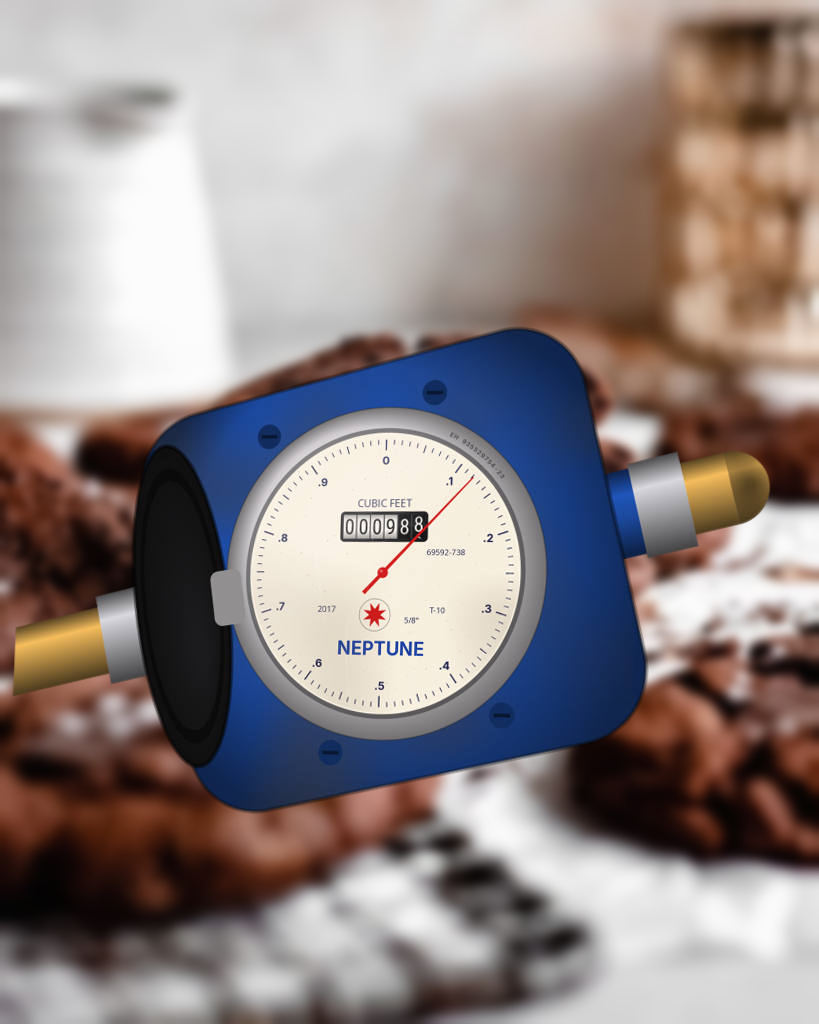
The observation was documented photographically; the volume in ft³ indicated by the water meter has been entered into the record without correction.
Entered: 988.12 ft³
